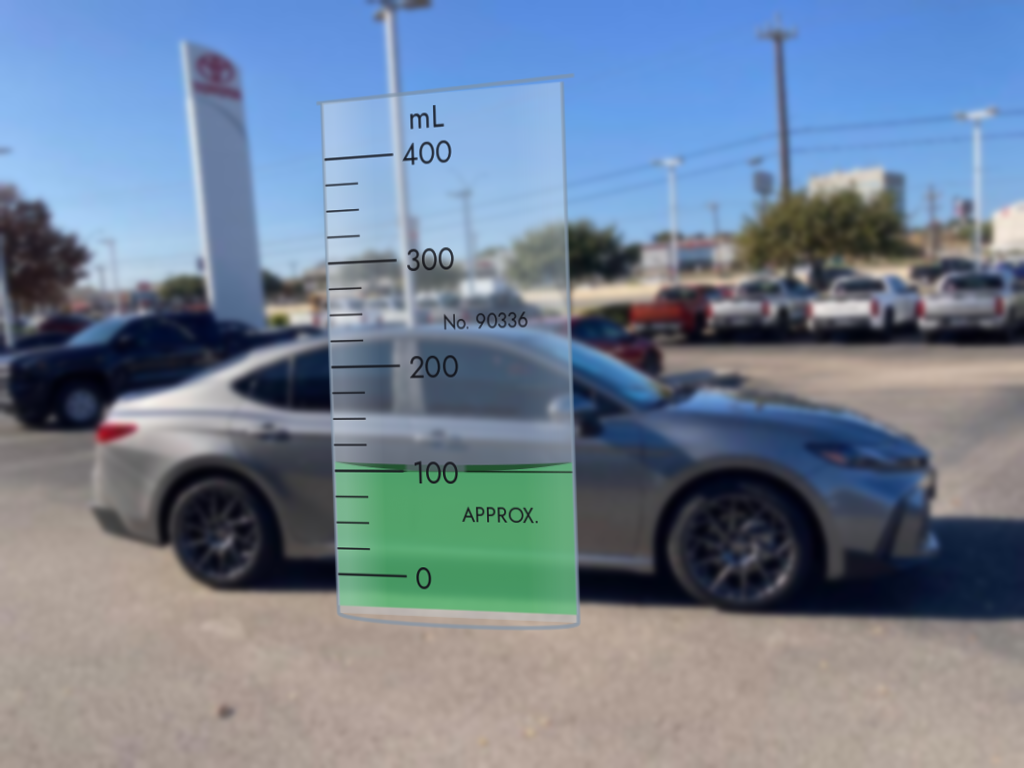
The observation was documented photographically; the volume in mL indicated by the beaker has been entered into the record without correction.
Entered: 100 mL
